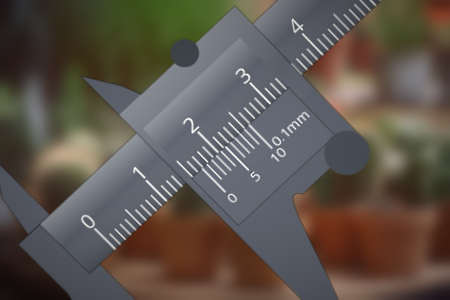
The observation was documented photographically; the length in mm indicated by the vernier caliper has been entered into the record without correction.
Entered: 16.8 mm
